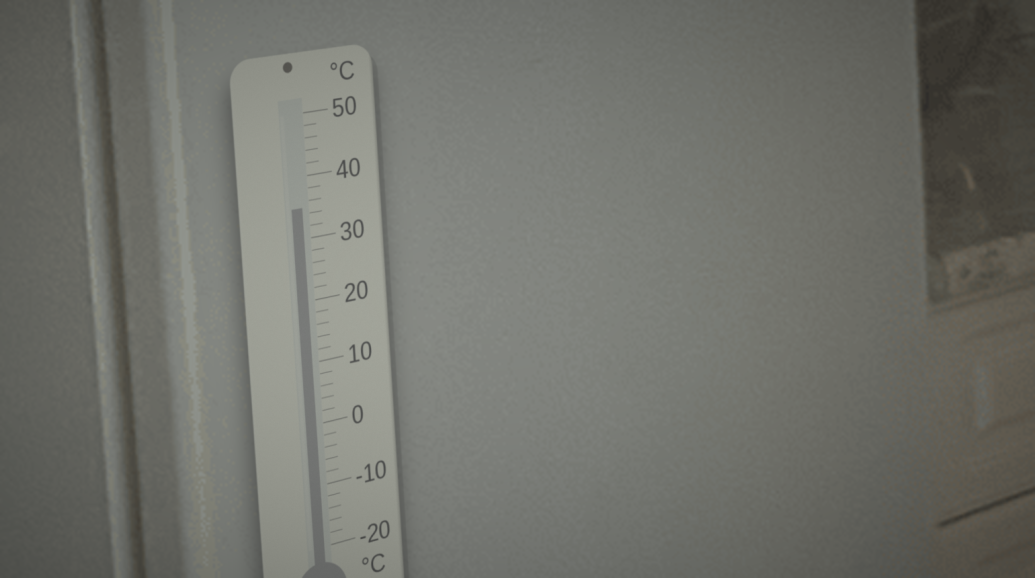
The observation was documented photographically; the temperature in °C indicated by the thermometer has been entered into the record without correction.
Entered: 35 °C
